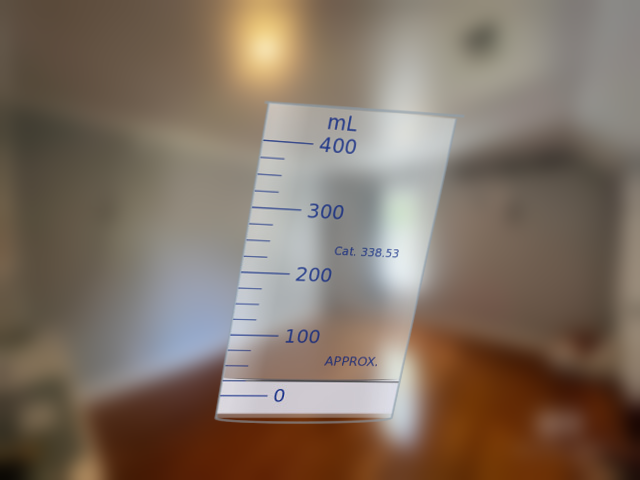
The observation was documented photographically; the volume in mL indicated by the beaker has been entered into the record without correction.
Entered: 25 mL
